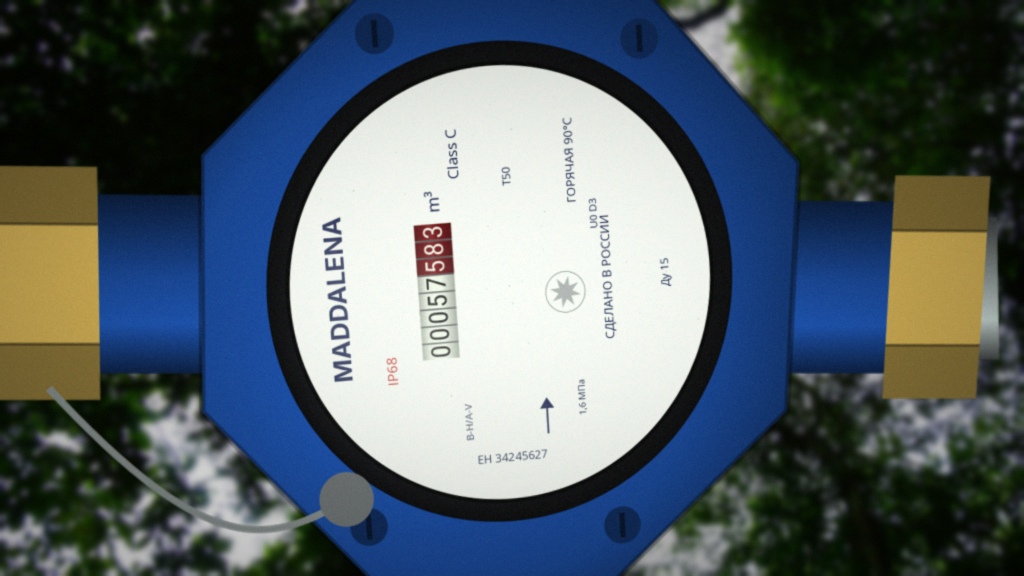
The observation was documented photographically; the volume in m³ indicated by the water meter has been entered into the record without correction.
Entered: 57.583 m³
